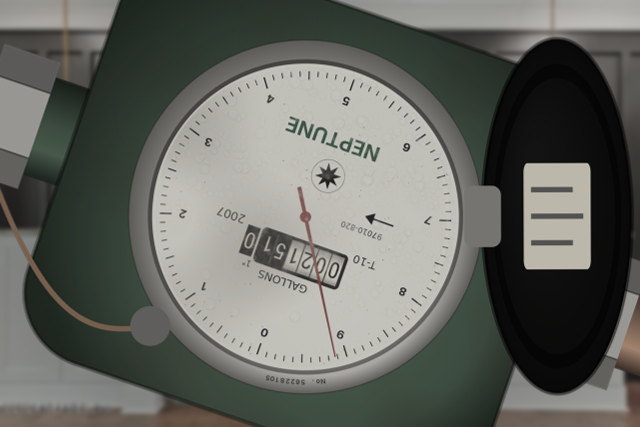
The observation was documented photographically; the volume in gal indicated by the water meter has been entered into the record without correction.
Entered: 21509.1 gal
